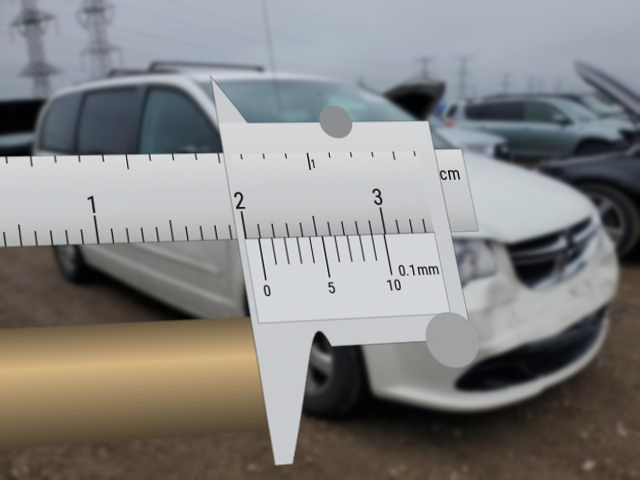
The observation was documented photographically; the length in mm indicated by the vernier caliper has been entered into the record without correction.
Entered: 20.9 mm
